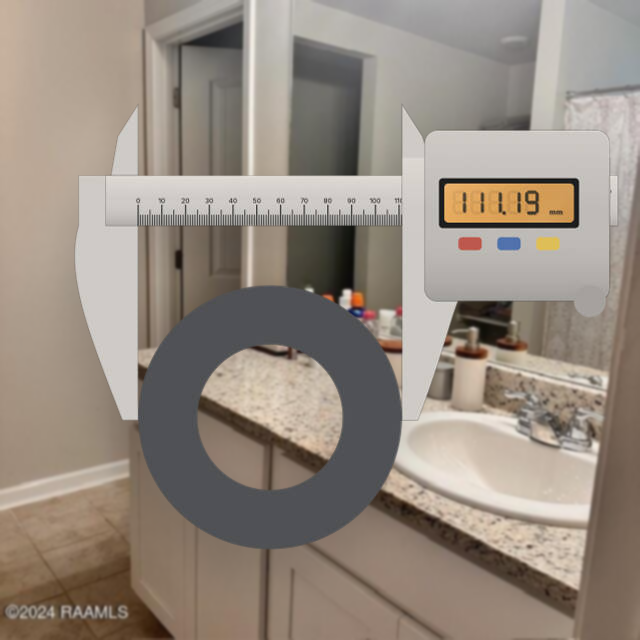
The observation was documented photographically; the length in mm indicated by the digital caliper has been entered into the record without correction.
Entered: 111.19 mm
